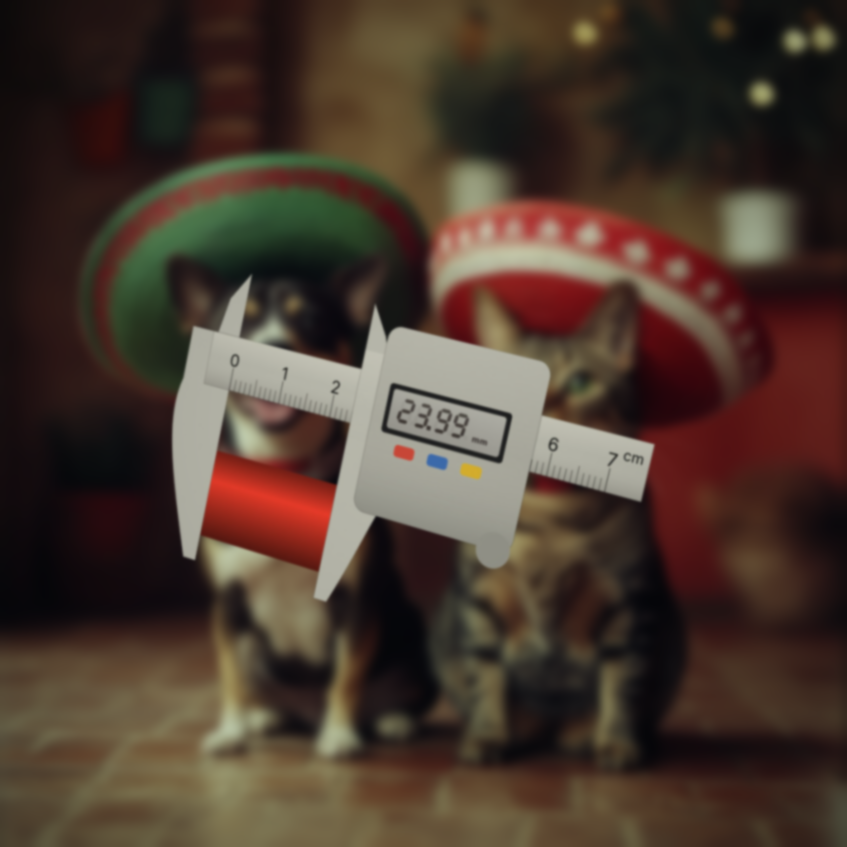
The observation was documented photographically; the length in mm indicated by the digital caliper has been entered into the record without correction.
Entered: 23.99 mm
